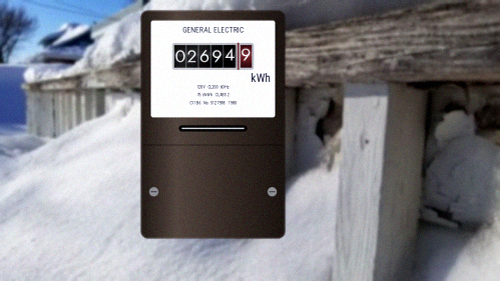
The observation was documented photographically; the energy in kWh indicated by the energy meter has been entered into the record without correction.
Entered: 2694.9 kWh
